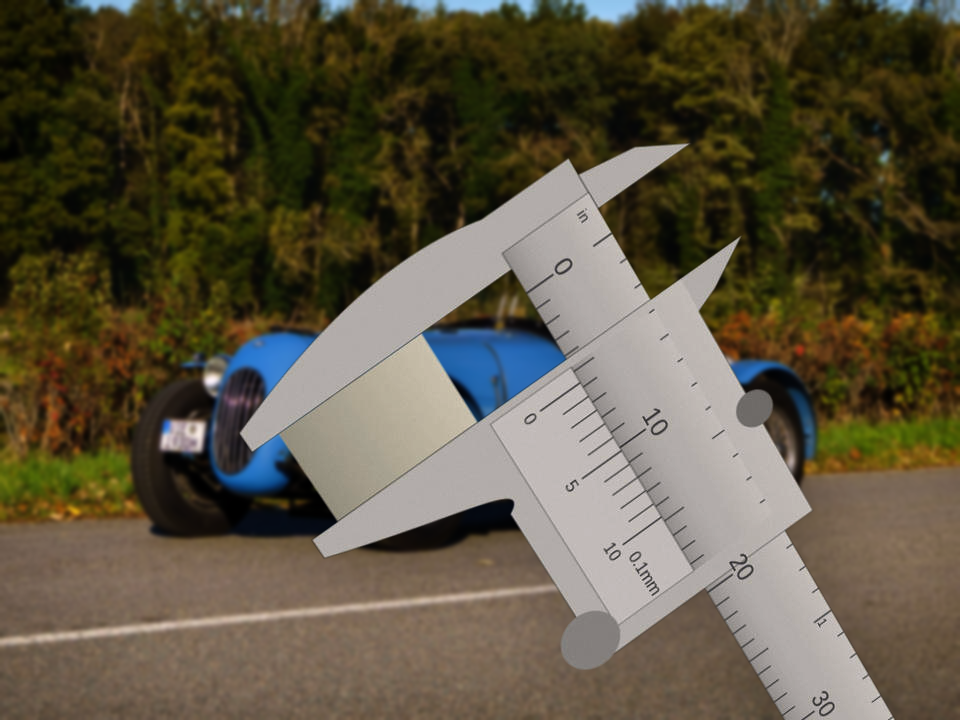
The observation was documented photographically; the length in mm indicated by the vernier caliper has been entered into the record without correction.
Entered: 5.7 mm
